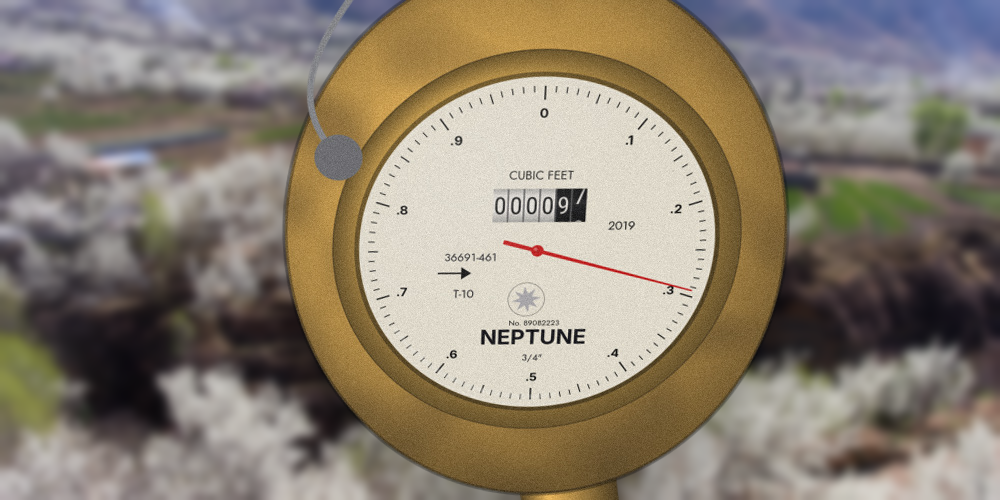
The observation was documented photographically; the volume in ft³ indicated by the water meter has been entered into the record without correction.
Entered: 97.29 ft³
